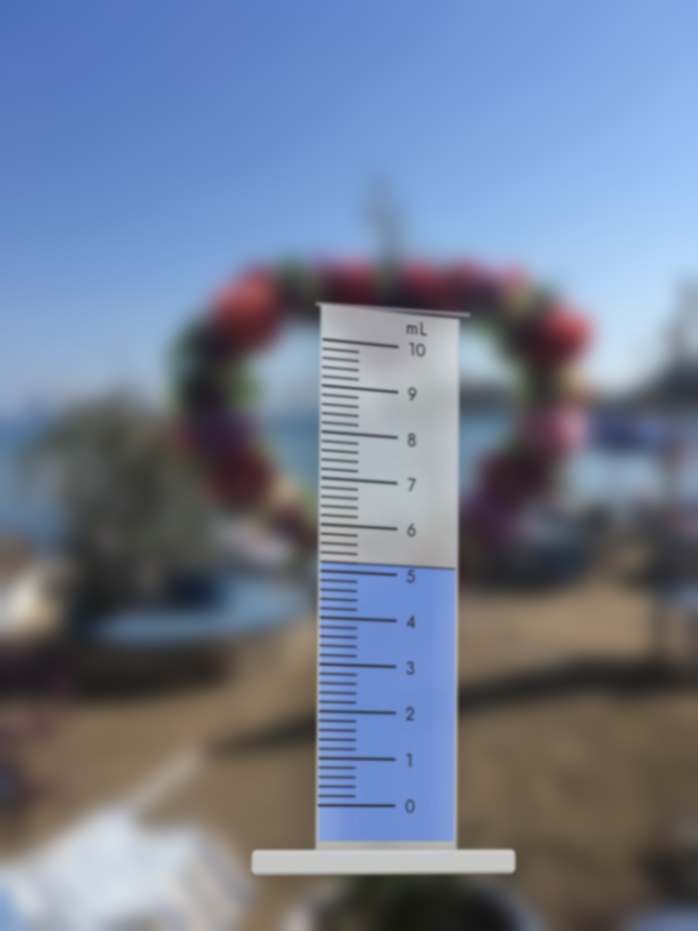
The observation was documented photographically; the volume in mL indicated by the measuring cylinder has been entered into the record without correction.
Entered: 5.2 mL
